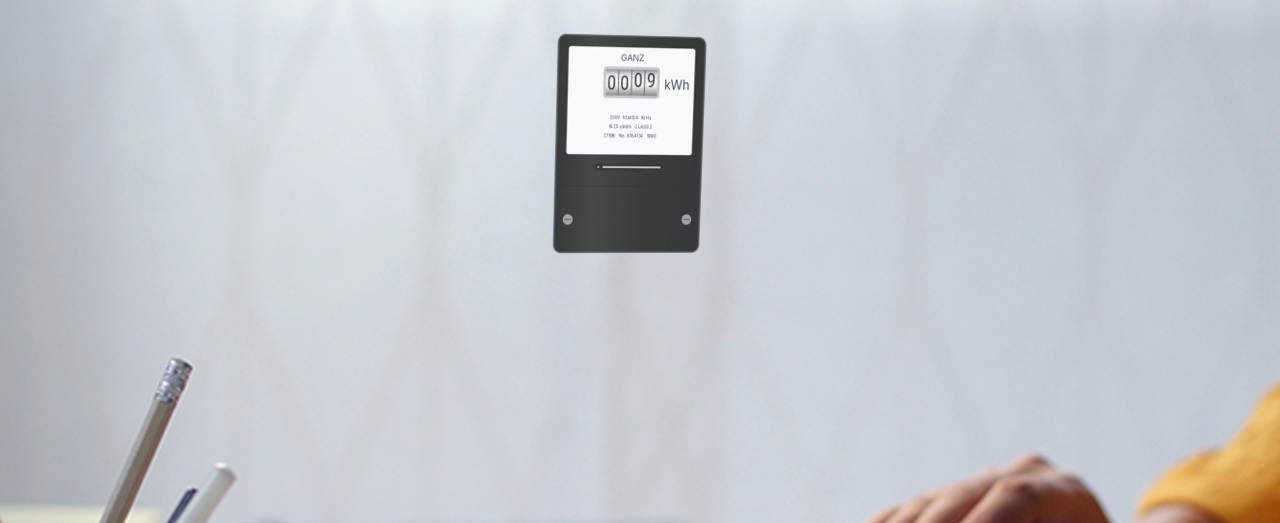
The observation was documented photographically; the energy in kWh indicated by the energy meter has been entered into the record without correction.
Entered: 9 kWh
